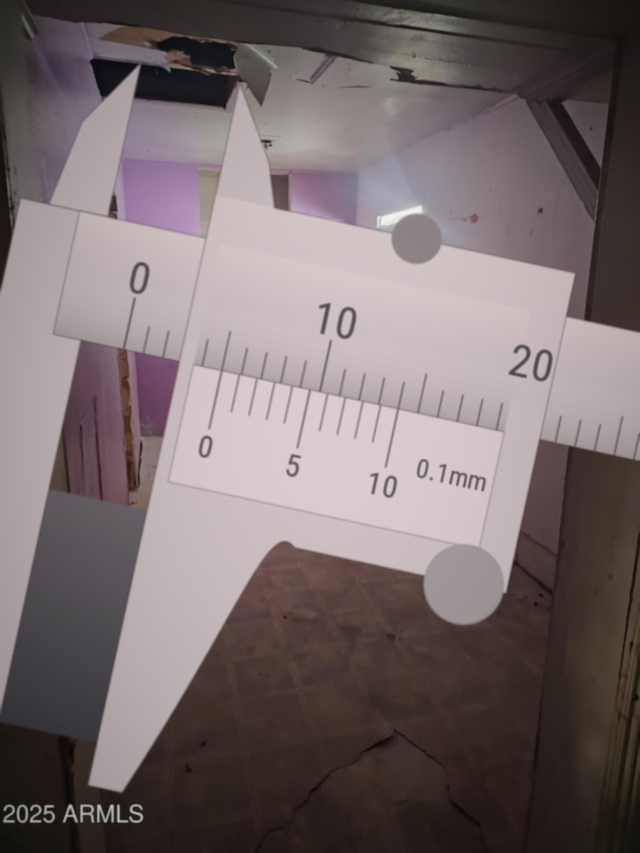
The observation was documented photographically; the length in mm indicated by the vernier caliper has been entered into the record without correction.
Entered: 5.0 mm
